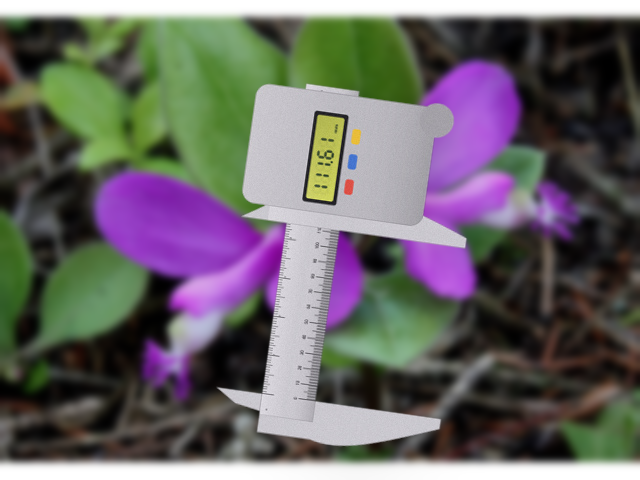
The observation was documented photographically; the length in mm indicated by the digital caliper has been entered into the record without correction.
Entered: 111.61 mm
